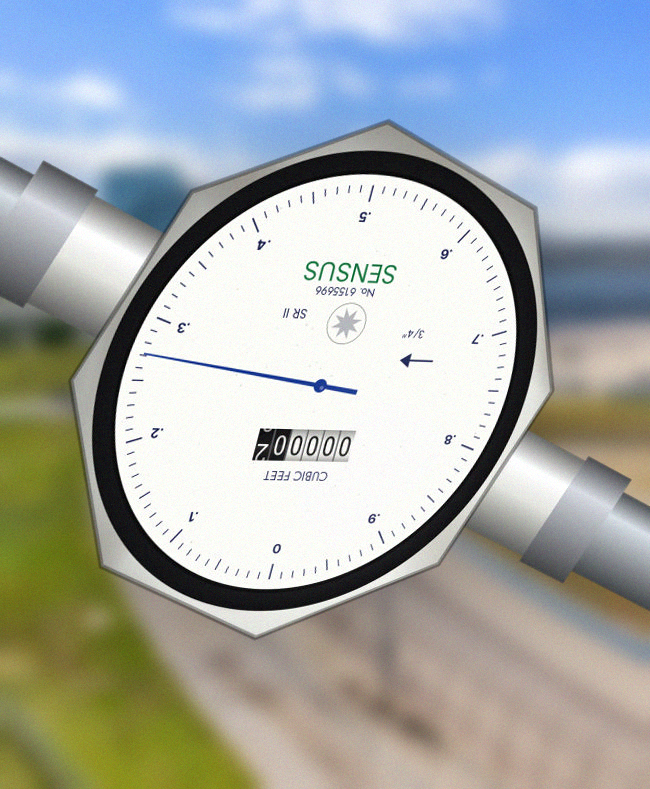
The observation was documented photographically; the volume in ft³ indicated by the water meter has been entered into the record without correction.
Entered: 2.27 ft³
